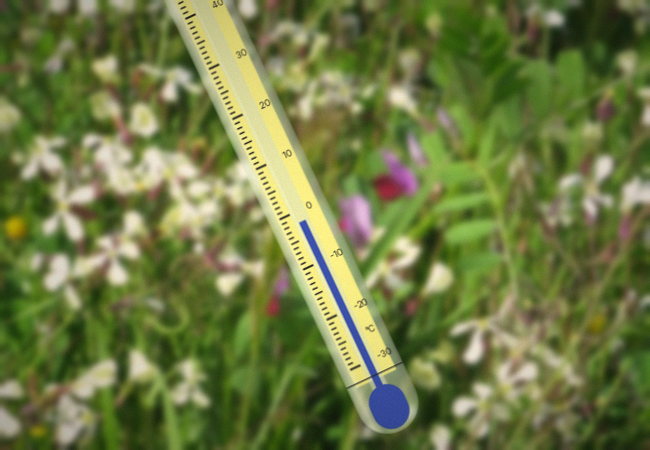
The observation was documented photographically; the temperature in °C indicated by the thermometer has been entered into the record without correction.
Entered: -2 °C
